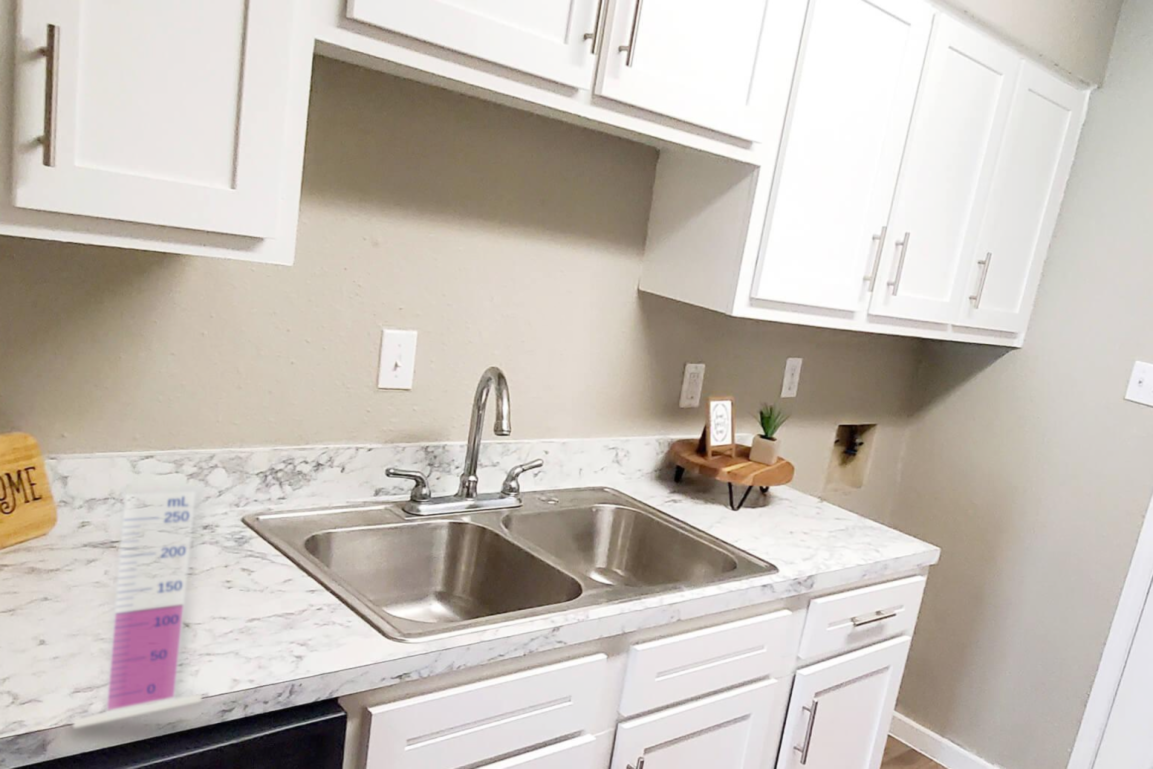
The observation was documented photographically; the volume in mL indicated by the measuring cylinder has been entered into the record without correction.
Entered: 120 mL
